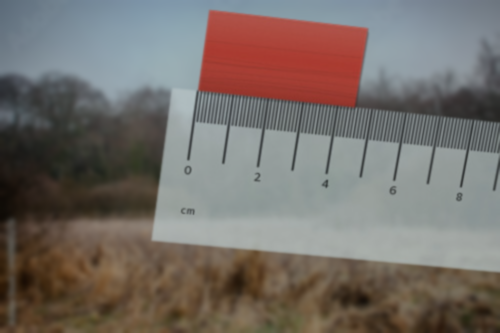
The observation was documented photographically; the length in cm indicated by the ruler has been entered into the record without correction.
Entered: 4.5 cm
